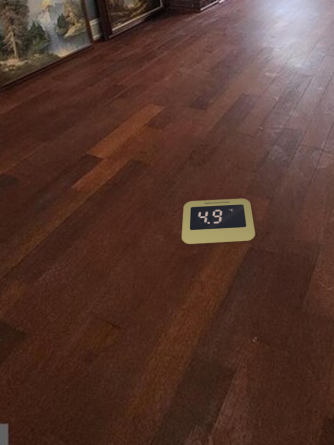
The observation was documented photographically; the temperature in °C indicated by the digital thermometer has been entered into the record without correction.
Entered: 4.9 °C
